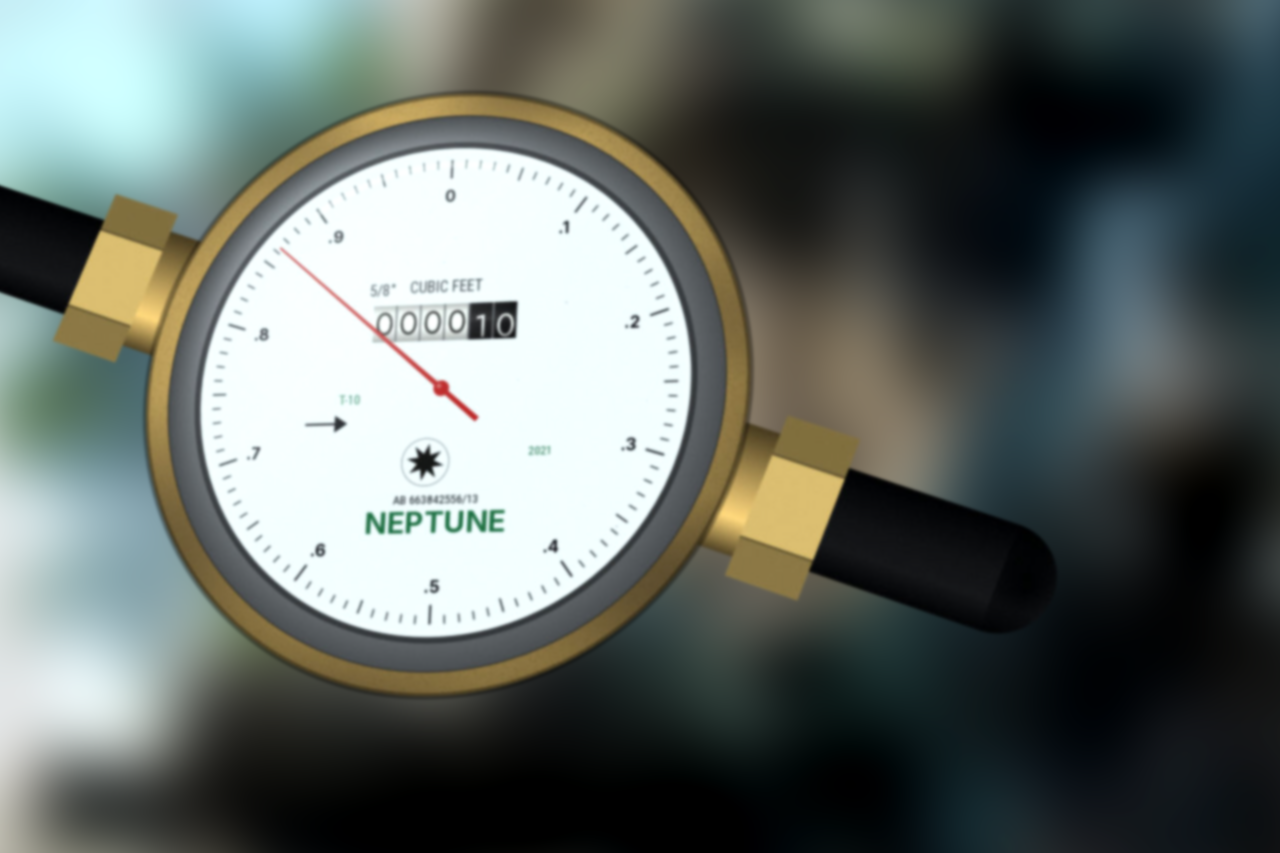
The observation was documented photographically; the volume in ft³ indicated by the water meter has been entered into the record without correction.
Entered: 9.86 ft³
